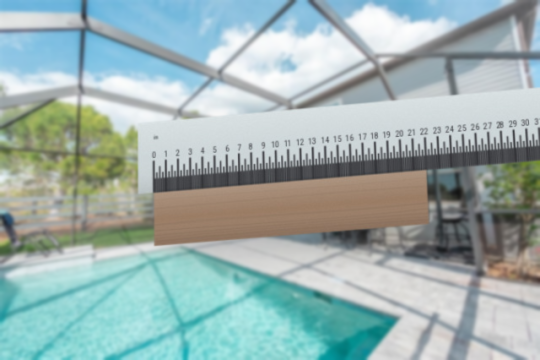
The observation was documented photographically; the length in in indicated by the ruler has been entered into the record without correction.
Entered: 22 in
